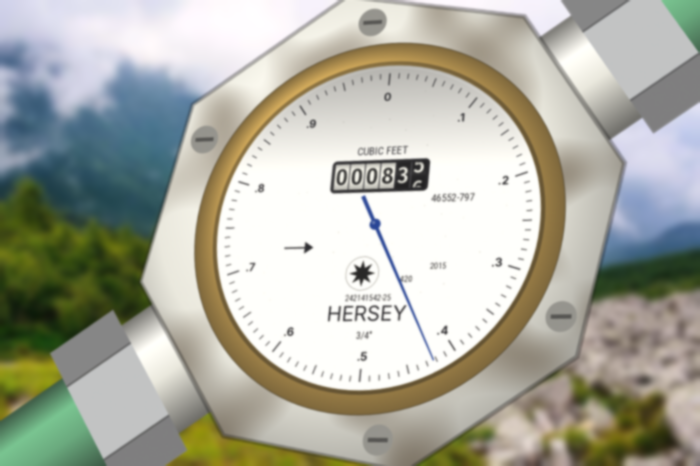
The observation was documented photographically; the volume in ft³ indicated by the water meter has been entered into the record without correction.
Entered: 835.42 ft³
